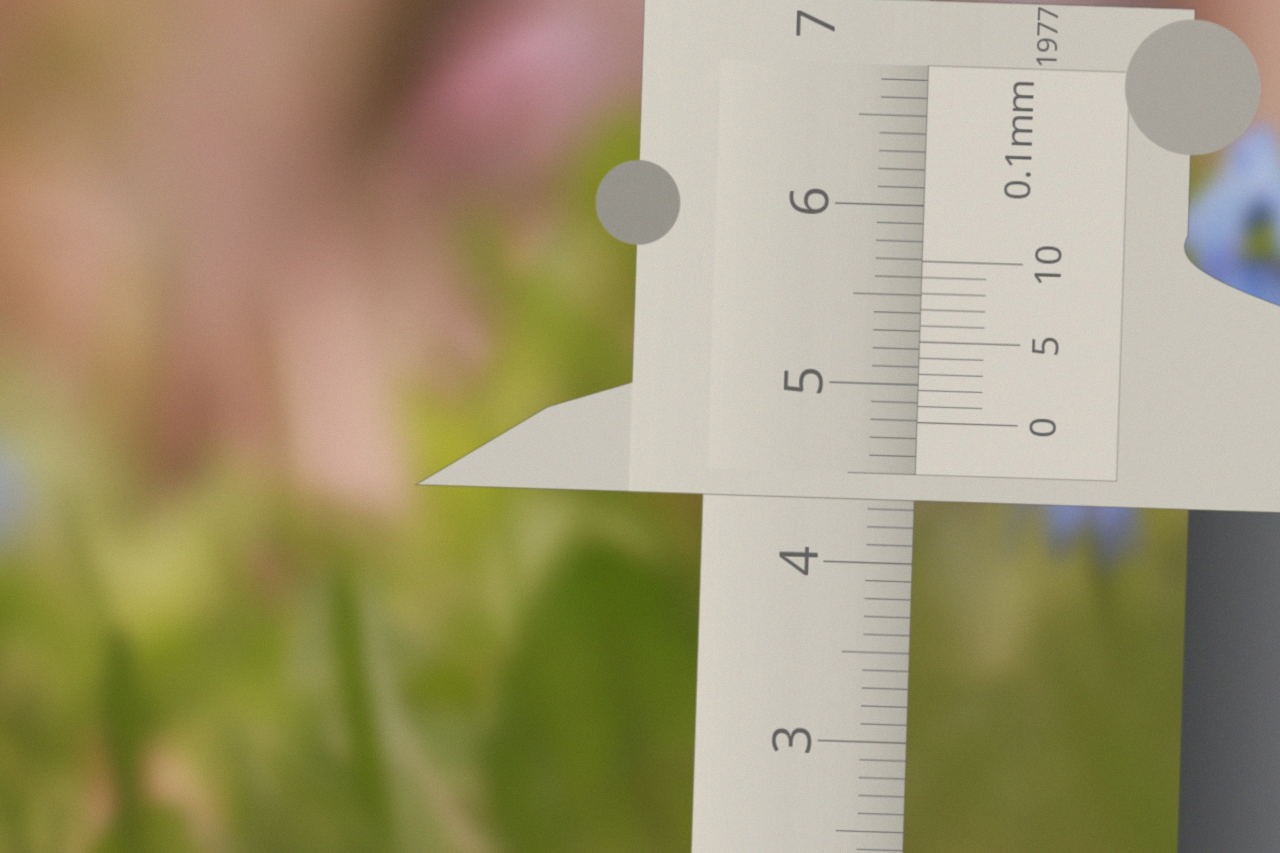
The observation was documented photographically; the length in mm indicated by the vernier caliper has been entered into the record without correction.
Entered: 47.9 mm
